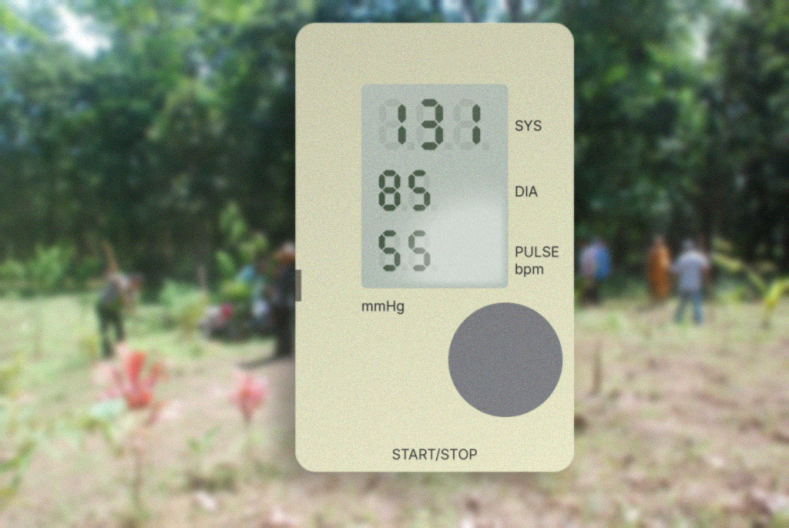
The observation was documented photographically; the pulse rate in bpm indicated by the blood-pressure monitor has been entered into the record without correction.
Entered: 55 bpm
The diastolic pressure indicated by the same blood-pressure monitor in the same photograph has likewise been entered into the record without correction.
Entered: 85 mmHg
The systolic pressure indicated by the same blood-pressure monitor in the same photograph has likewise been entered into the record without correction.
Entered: 131 mmHg
